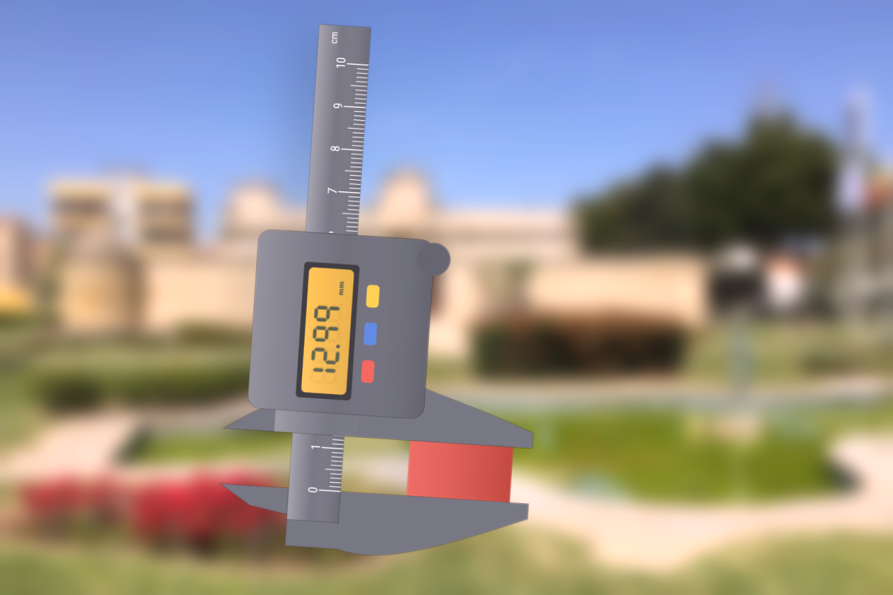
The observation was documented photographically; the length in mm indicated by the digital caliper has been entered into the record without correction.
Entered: 12.99 mm
